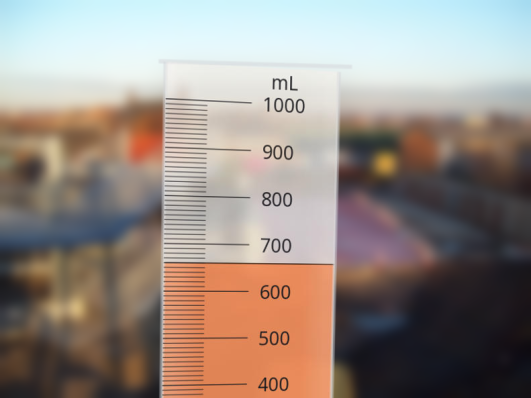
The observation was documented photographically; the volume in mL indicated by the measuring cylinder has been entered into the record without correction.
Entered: 660 mL
